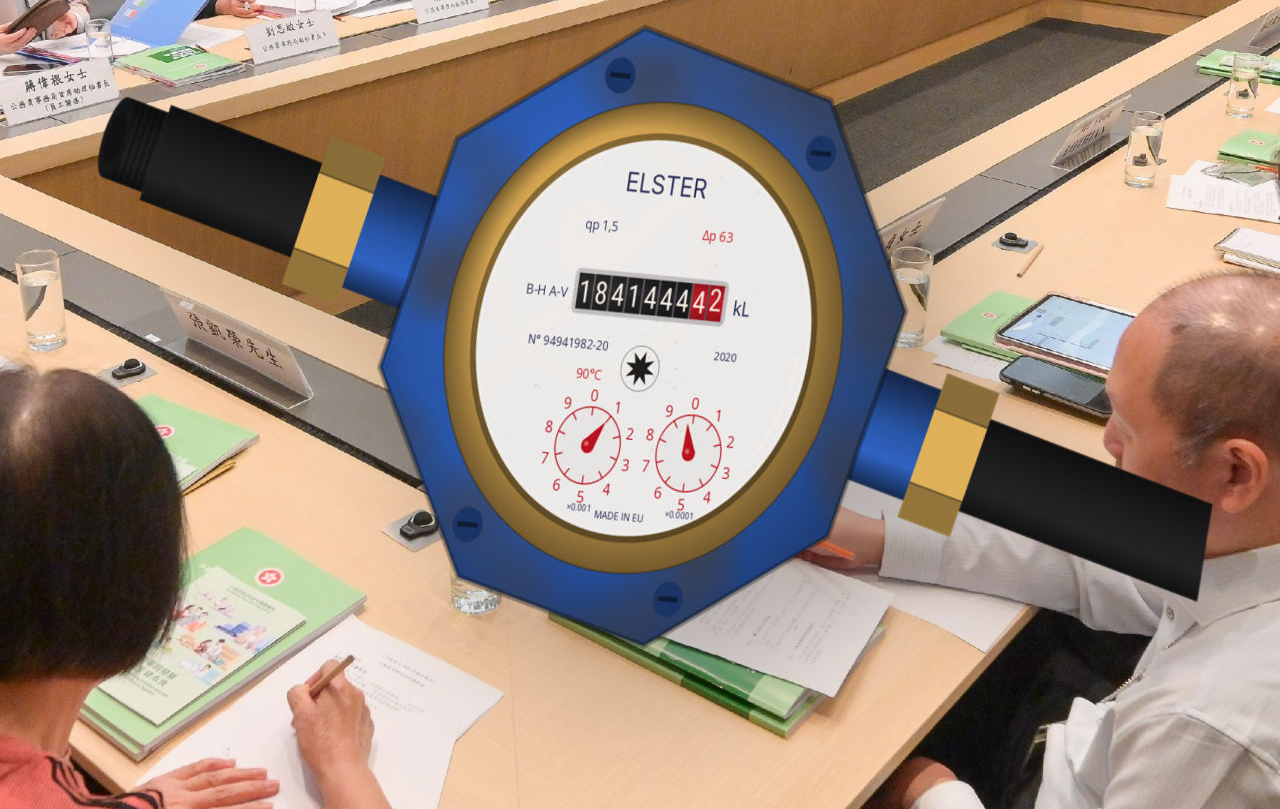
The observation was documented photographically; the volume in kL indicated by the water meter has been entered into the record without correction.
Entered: 1841444.4209 kL
